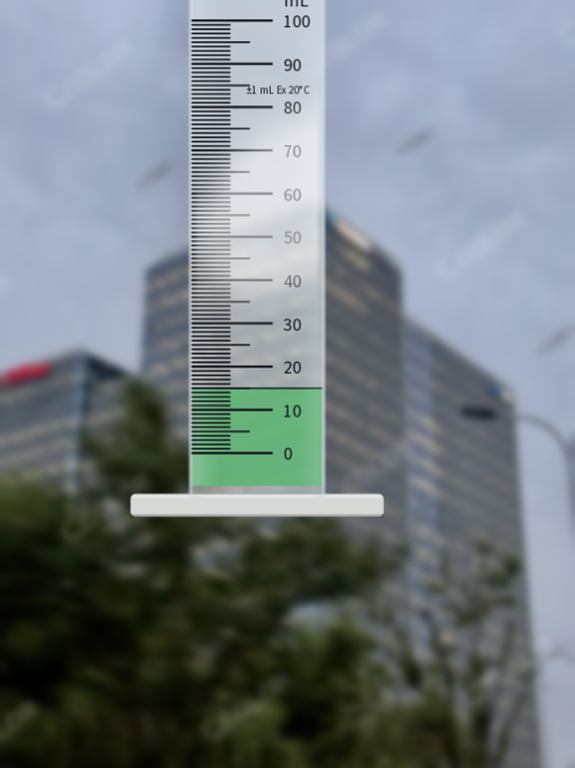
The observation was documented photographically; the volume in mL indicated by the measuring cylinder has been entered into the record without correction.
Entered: 15 mL
